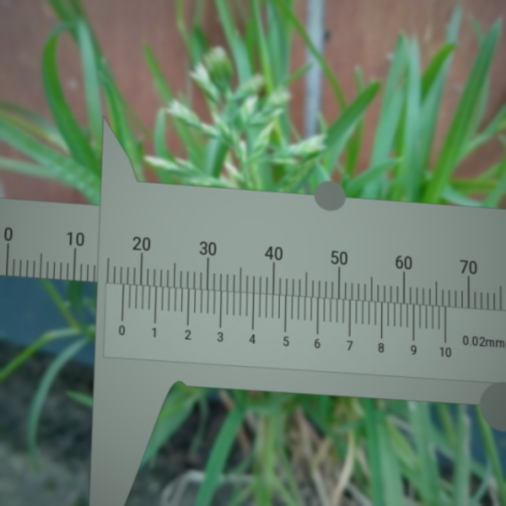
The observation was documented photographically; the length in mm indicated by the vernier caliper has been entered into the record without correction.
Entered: 17.4 mm
